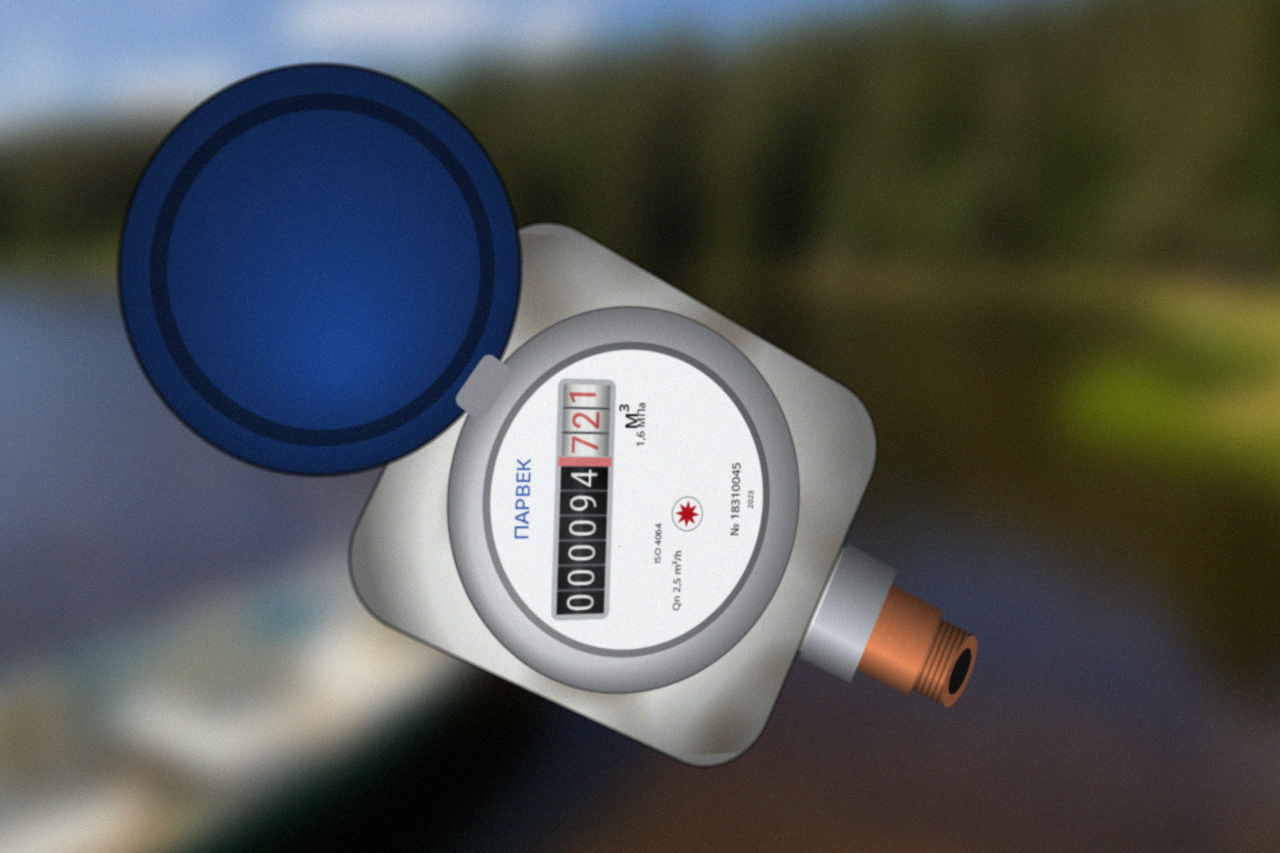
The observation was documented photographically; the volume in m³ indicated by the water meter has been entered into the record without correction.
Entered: 94.721 m³
